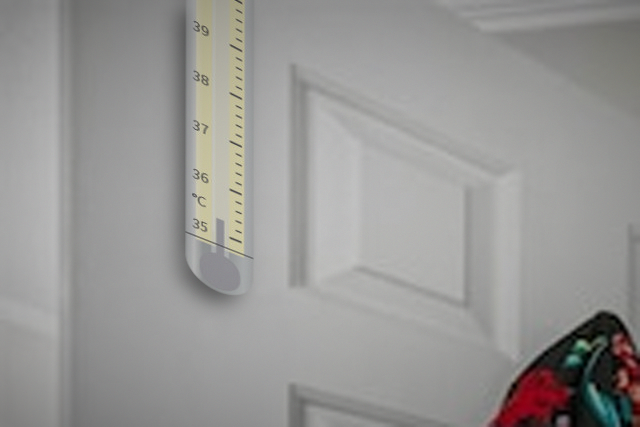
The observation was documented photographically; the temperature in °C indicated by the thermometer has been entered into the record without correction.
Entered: 35.3 °C
